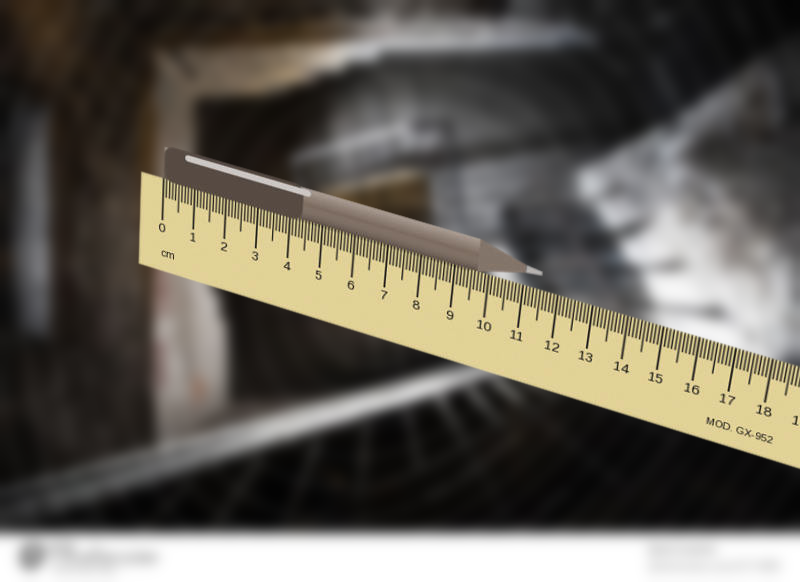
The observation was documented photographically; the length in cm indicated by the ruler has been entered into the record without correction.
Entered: 11.5 cm
